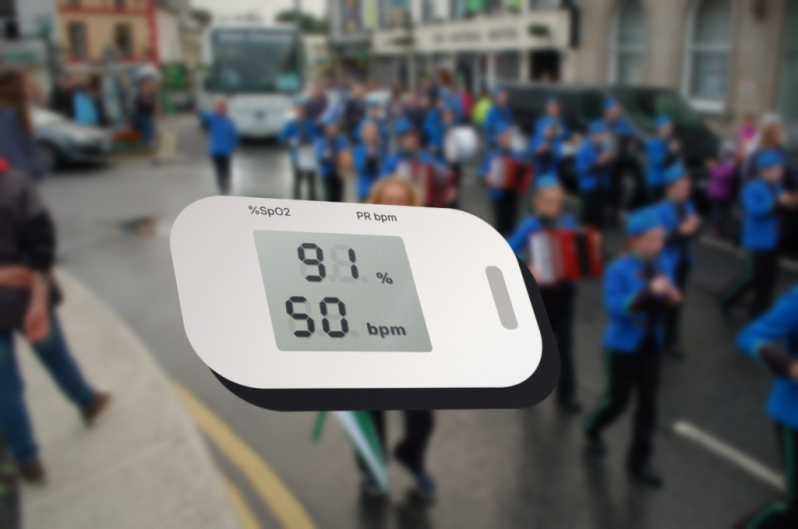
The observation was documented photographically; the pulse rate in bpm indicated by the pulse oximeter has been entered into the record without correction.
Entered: 50 bpm
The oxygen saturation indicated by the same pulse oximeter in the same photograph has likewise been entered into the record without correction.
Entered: 91 %
